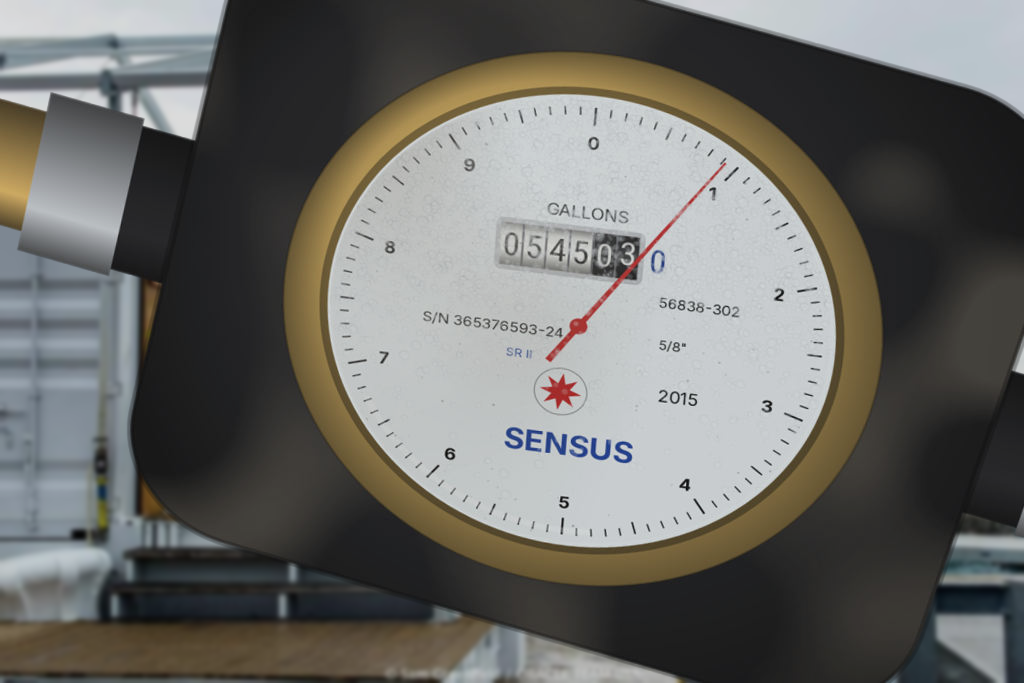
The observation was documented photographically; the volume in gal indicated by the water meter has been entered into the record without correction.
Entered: 545030.9 gal
